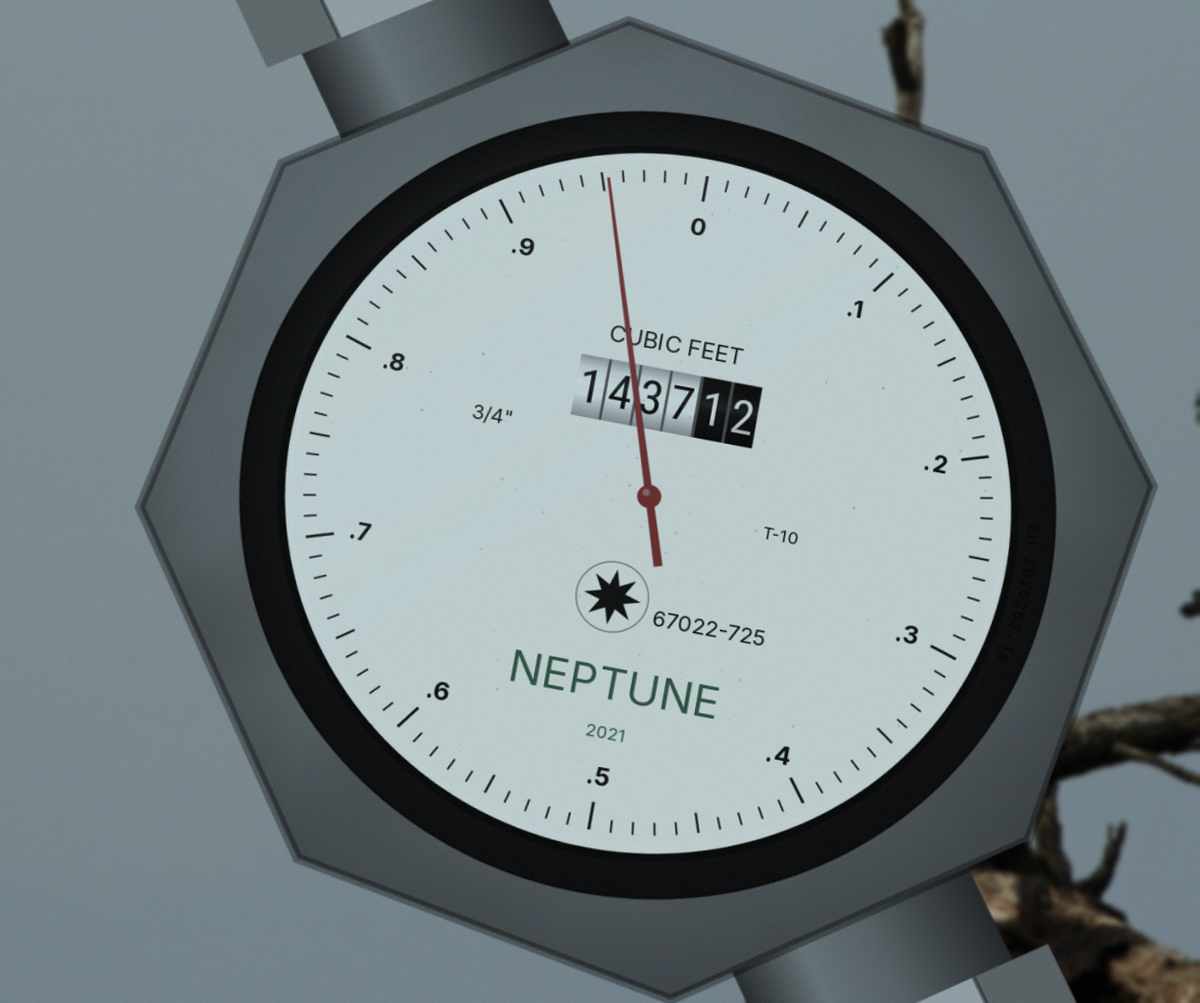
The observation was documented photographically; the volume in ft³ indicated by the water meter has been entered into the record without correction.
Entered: 143711.95 ft³
